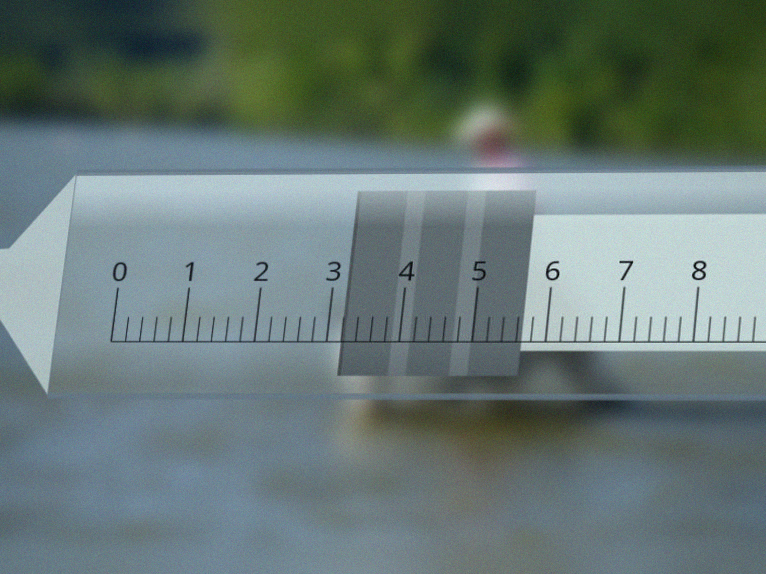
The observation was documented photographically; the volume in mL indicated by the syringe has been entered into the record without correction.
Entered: 3.2 mL
